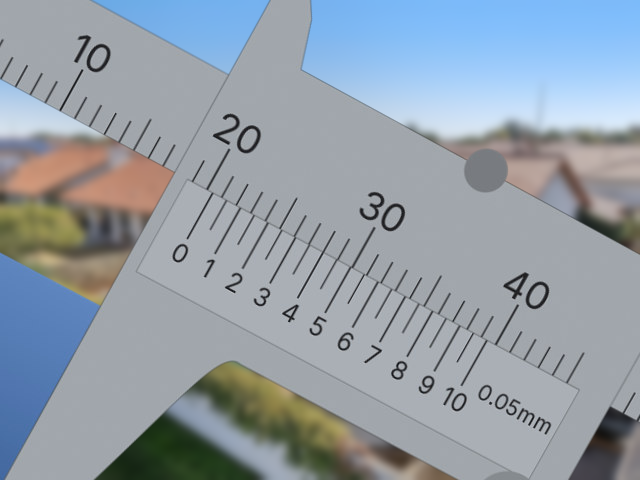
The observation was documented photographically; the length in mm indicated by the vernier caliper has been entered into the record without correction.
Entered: 20.4 mm
